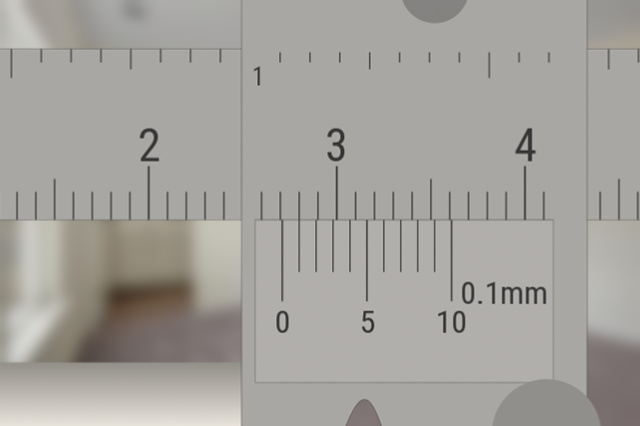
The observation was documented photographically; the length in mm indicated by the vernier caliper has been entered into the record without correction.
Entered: 27.1 mm
